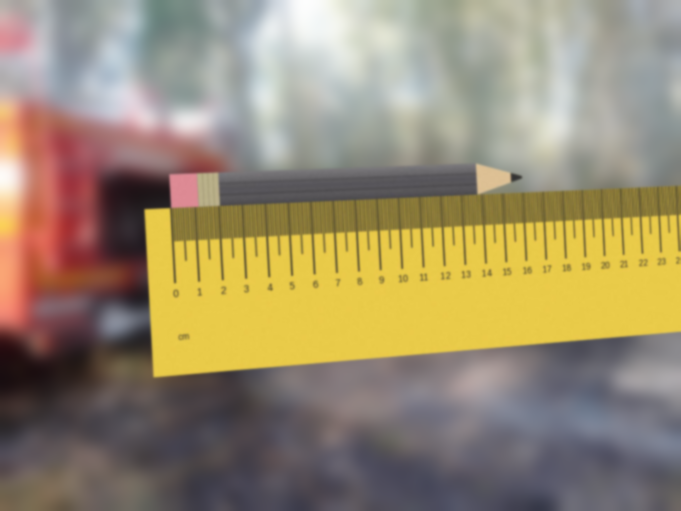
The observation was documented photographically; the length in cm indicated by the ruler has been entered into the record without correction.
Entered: 16 cm
